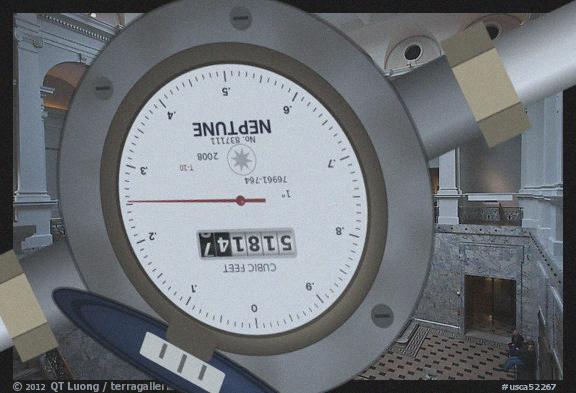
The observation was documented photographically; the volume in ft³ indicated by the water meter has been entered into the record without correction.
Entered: 518147.25 ft³
